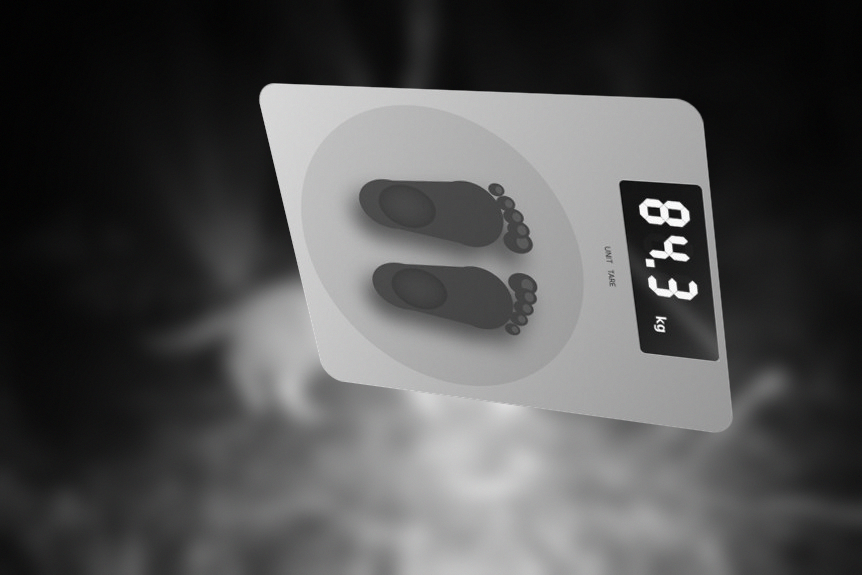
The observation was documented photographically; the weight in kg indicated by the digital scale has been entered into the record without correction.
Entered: 84.3 kg
